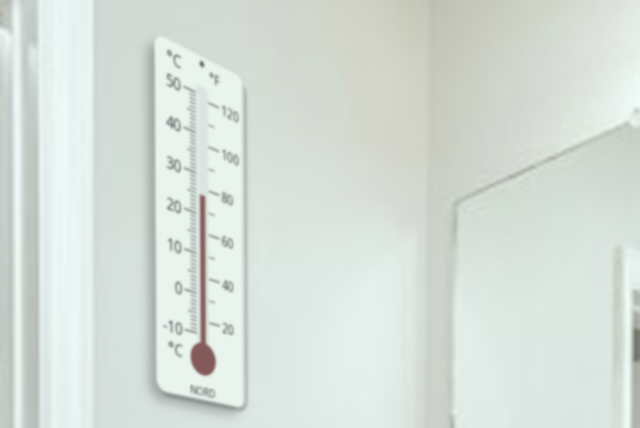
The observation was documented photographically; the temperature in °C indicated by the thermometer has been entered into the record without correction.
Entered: 25 °C
